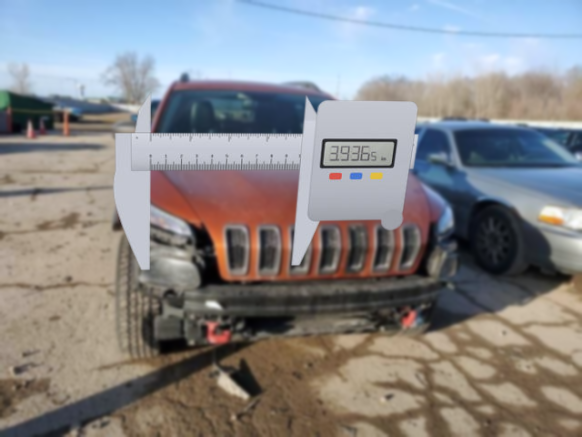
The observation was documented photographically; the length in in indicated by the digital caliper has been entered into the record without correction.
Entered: 3.9365 in
